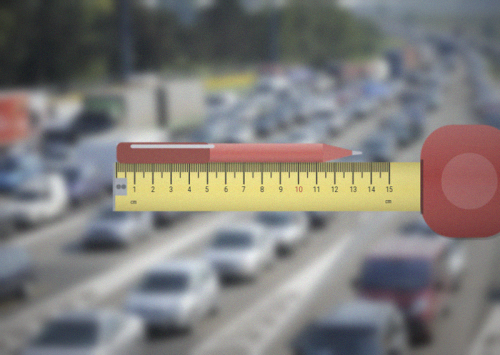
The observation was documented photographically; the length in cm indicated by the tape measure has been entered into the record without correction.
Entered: 13.5 cm
